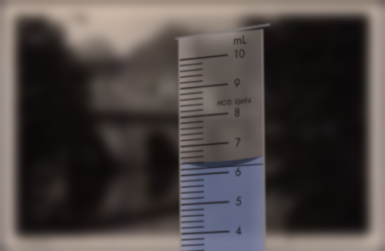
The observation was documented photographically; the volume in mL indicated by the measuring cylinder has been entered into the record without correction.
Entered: 6.2 mL
